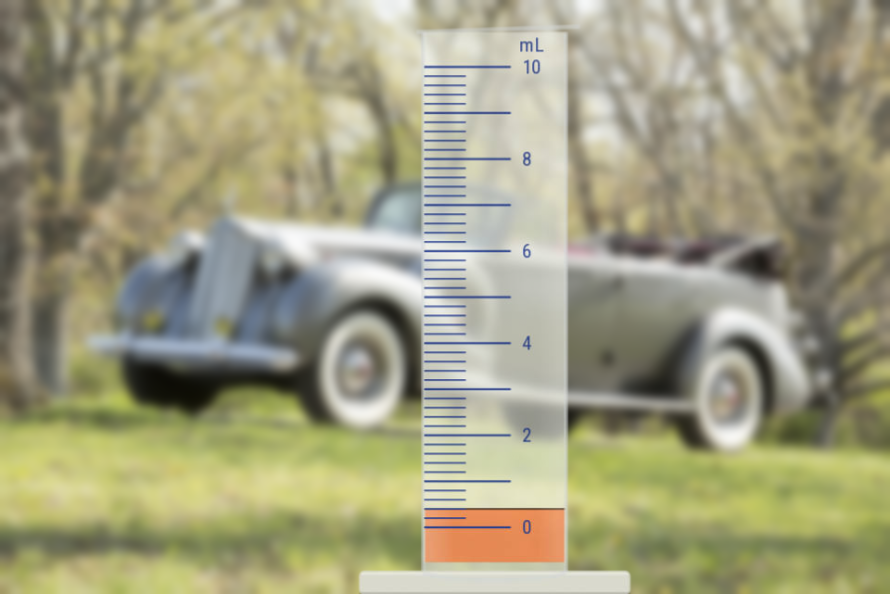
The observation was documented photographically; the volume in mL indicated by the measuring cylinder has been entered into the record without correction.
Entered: 0.4 mL
